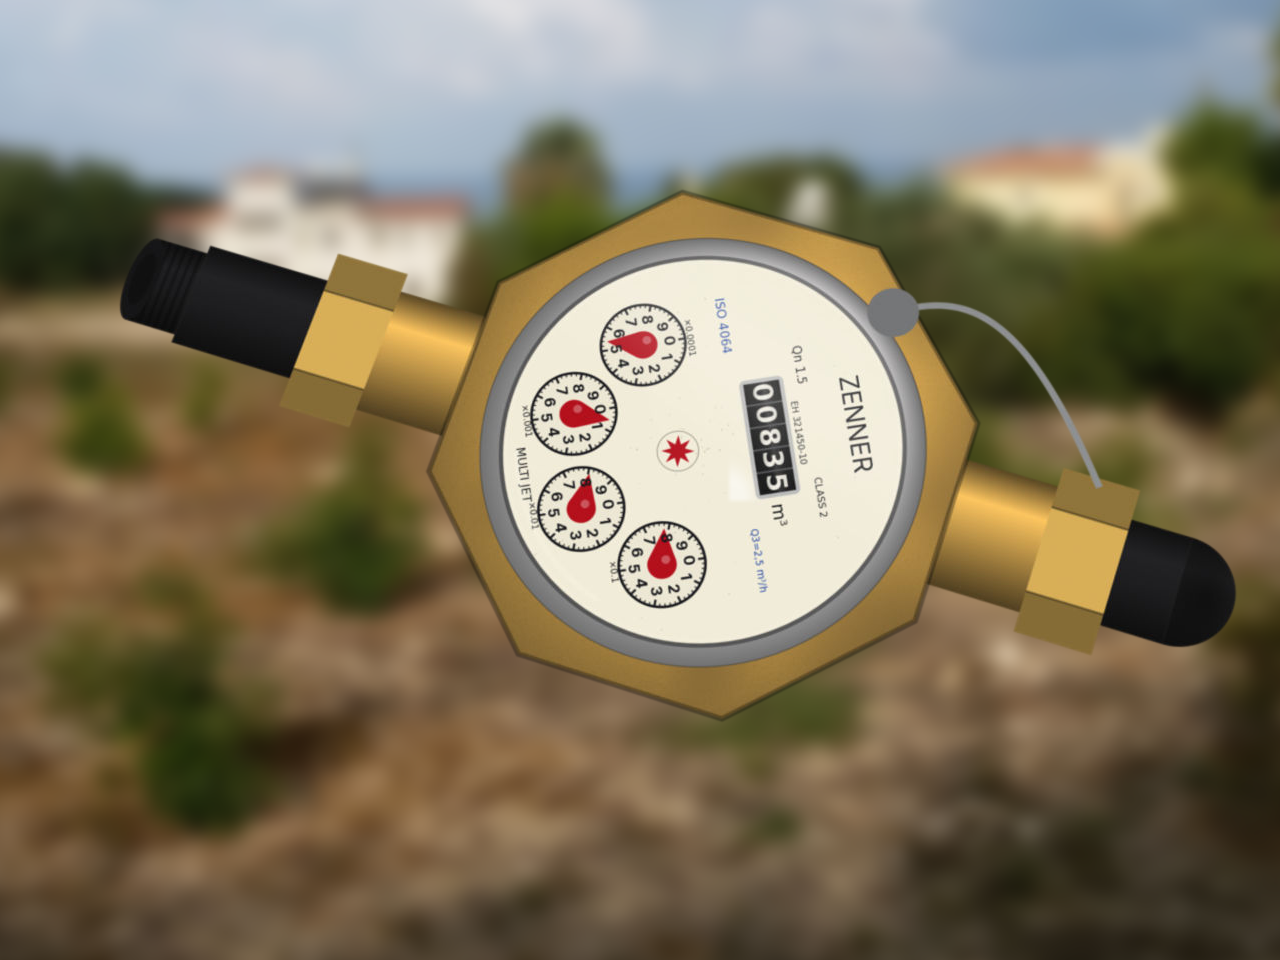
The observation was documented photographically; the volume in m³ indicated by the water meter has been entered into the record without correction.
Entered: 835.7805 m³
